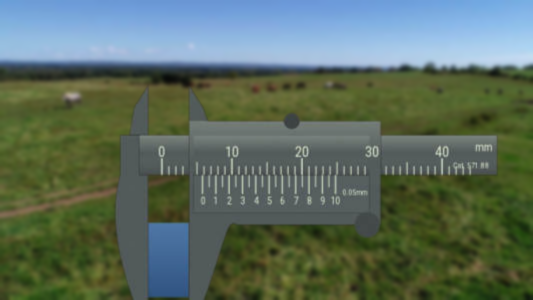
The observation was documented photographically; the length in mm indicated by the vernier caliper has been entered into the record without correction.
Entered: 5.8 mm
